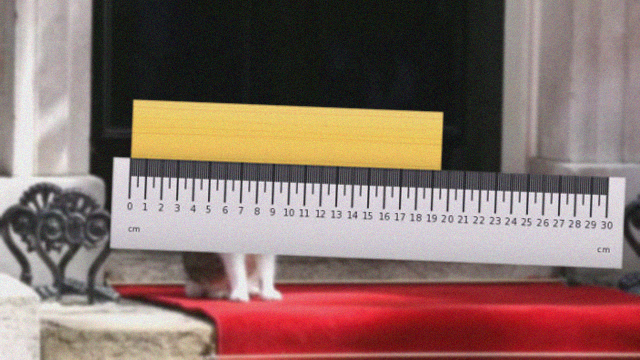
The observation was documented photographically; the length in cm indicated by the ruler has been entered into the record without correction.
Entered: 19.5 cm
